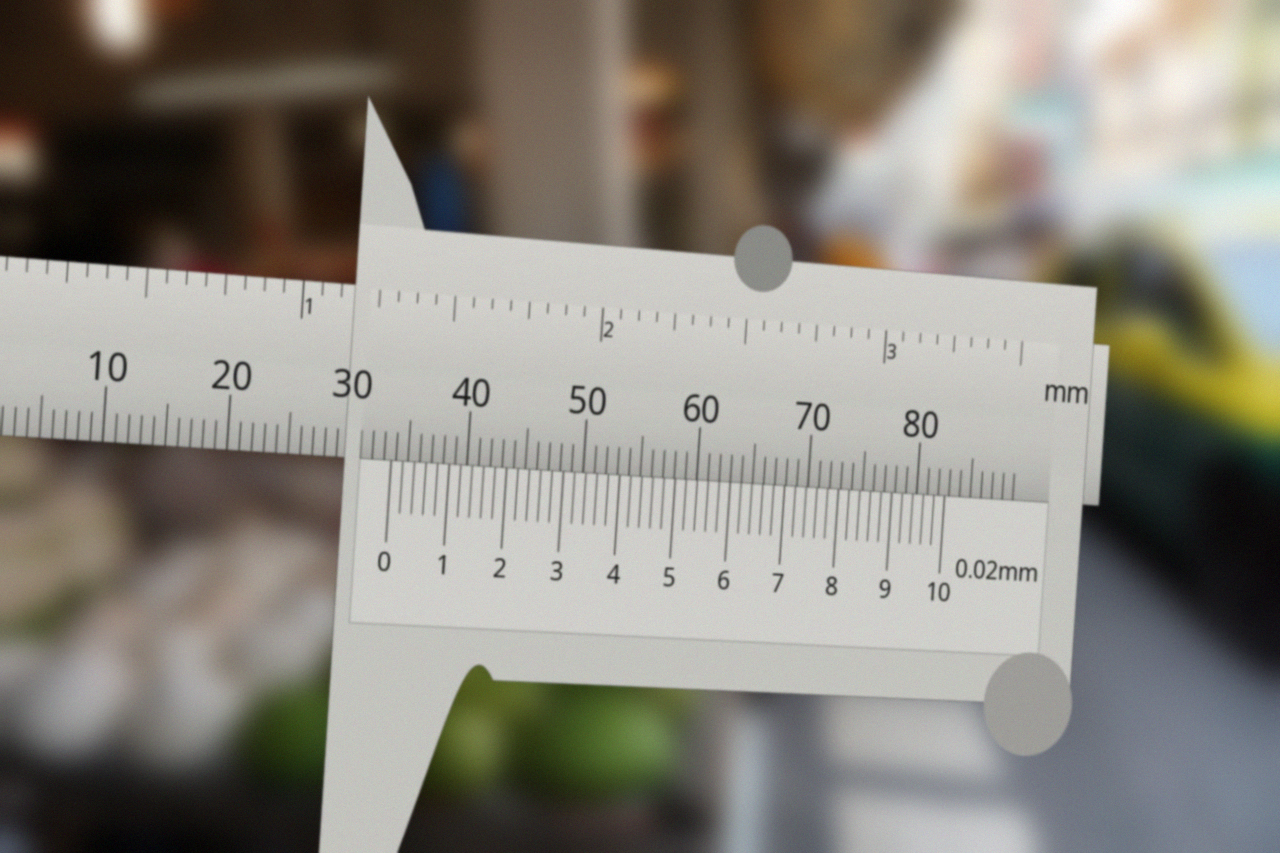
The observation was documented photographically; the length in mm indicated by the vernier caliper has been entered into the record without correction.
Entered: 33.6 mm
